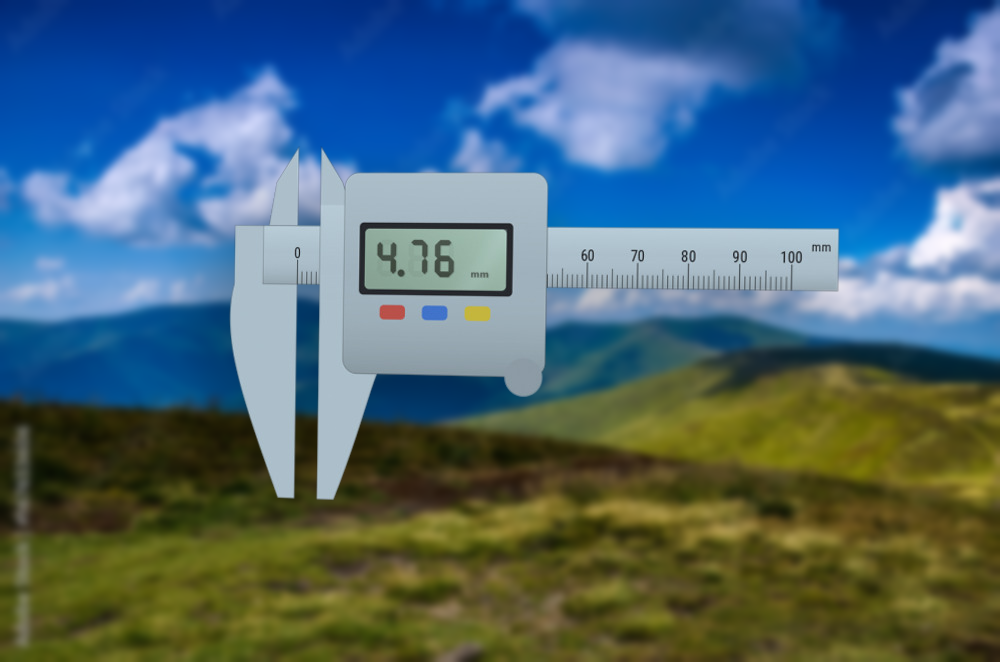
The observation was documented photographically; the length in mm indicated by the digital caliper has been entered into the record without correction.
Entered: 4.76 mm
